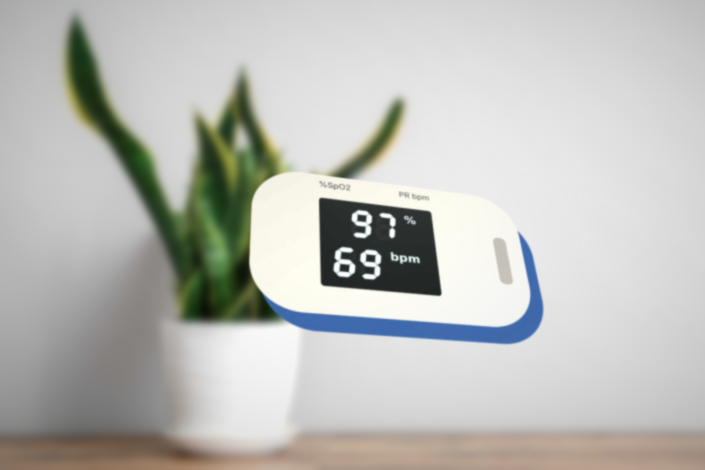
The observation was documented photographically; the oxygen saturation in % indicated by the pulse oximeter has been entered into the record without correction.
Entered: 97 %
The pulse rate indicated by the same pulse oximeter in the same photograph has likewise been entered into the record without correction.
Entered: 69 bpm
